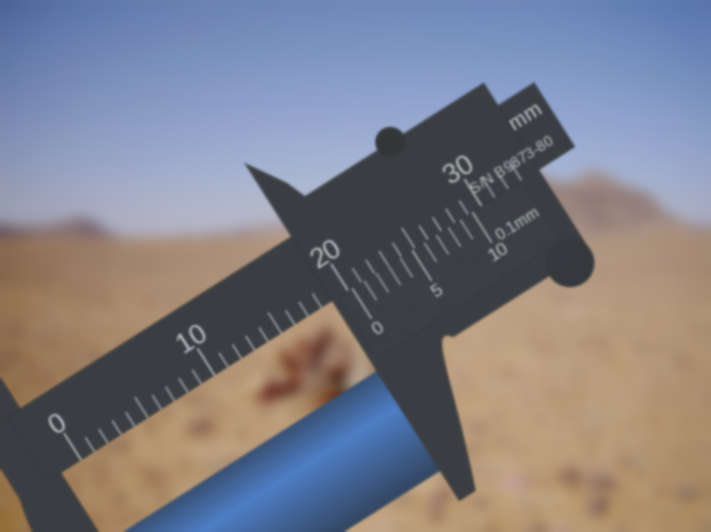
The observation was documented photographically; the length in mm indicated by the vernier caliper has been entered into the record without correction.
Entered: 20.3 mm
